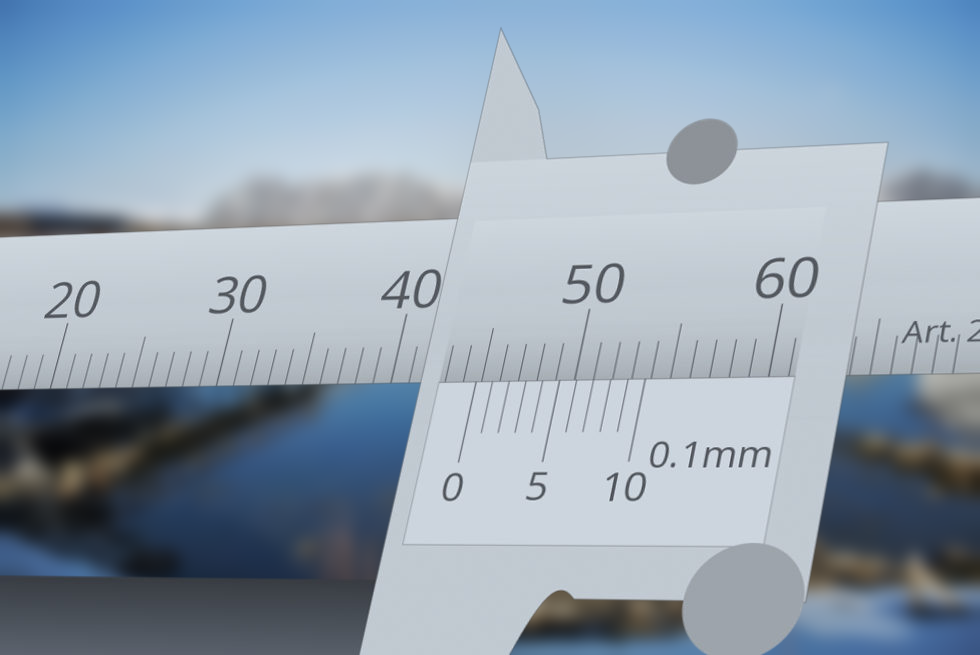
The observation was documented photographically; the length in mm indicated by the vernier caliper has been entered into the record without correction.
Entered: 44.7 mm
